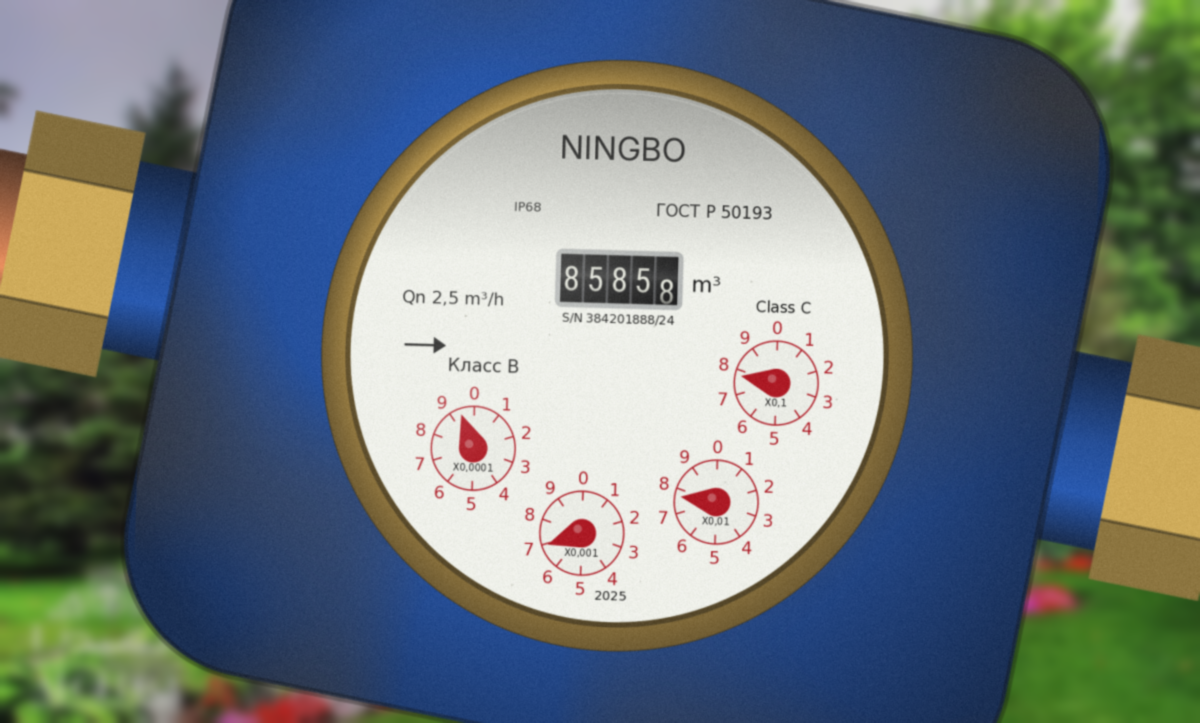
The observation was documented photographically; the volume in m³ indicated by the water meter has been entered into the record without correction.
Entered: 85857.7769 m³
